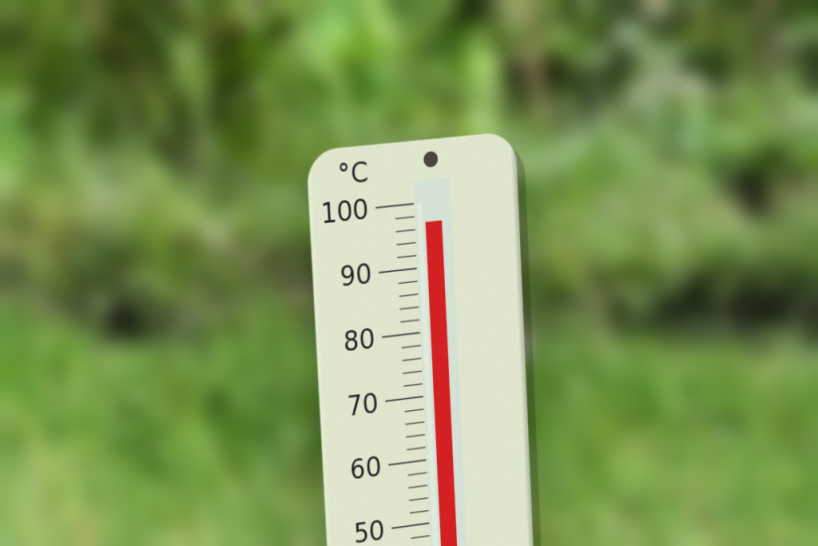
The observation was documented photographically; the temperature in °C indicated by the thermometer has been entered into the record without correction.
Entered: 97 °C
